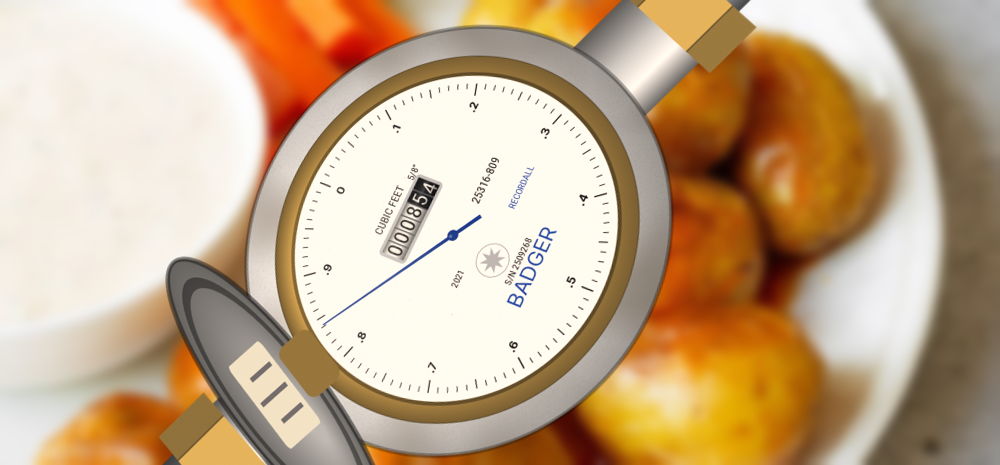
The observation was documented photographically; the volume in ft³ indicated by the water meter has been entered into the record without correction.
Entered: 853.84 ft³
